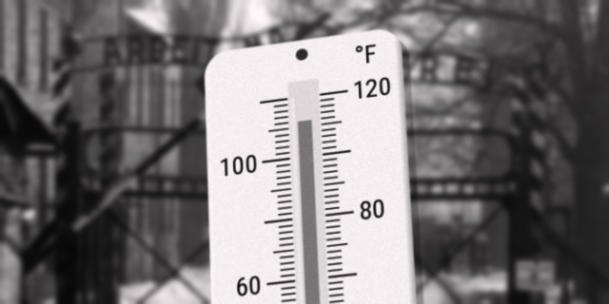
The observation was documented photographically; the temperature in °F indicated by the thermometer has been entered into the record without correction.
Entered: 112 °F
